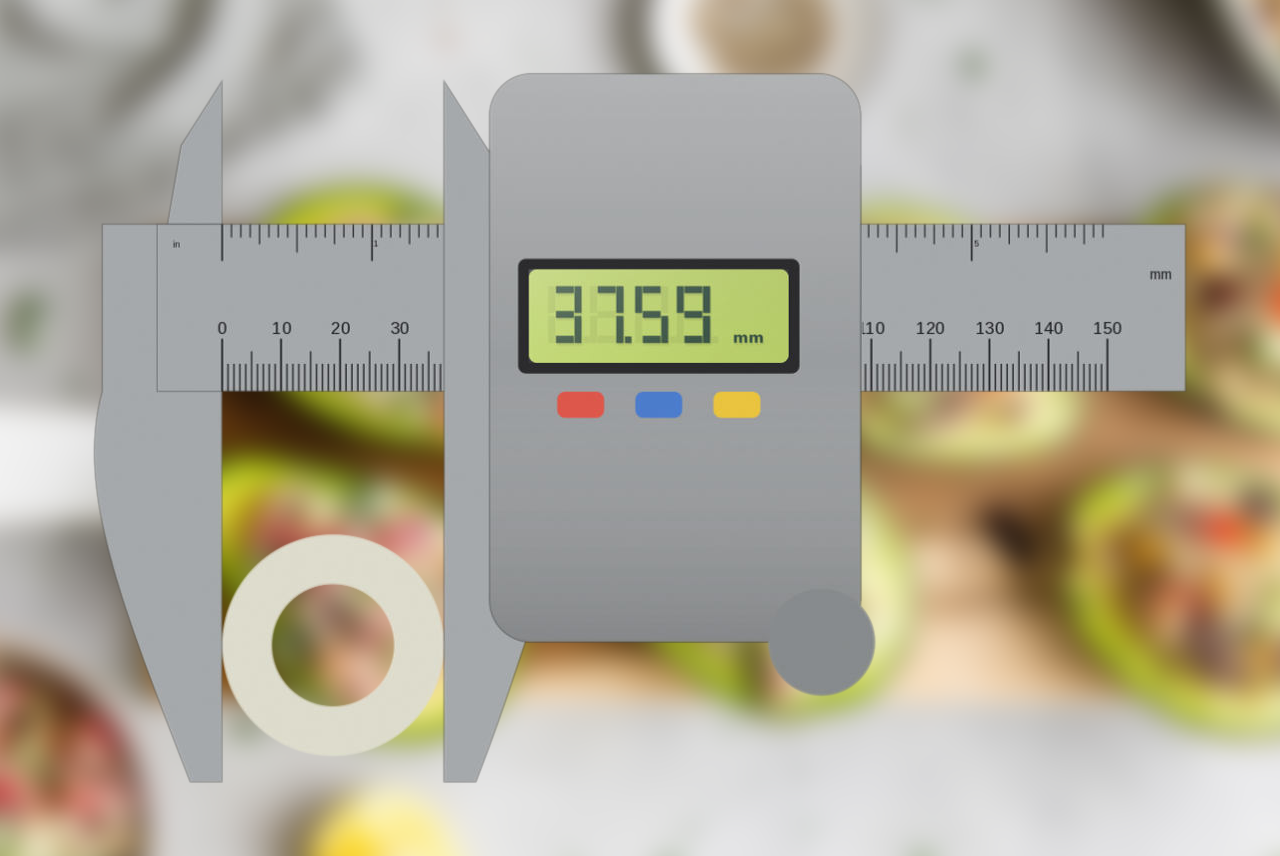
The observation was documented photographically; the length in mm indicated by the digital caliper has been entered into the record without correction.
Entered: 37.59 mm
